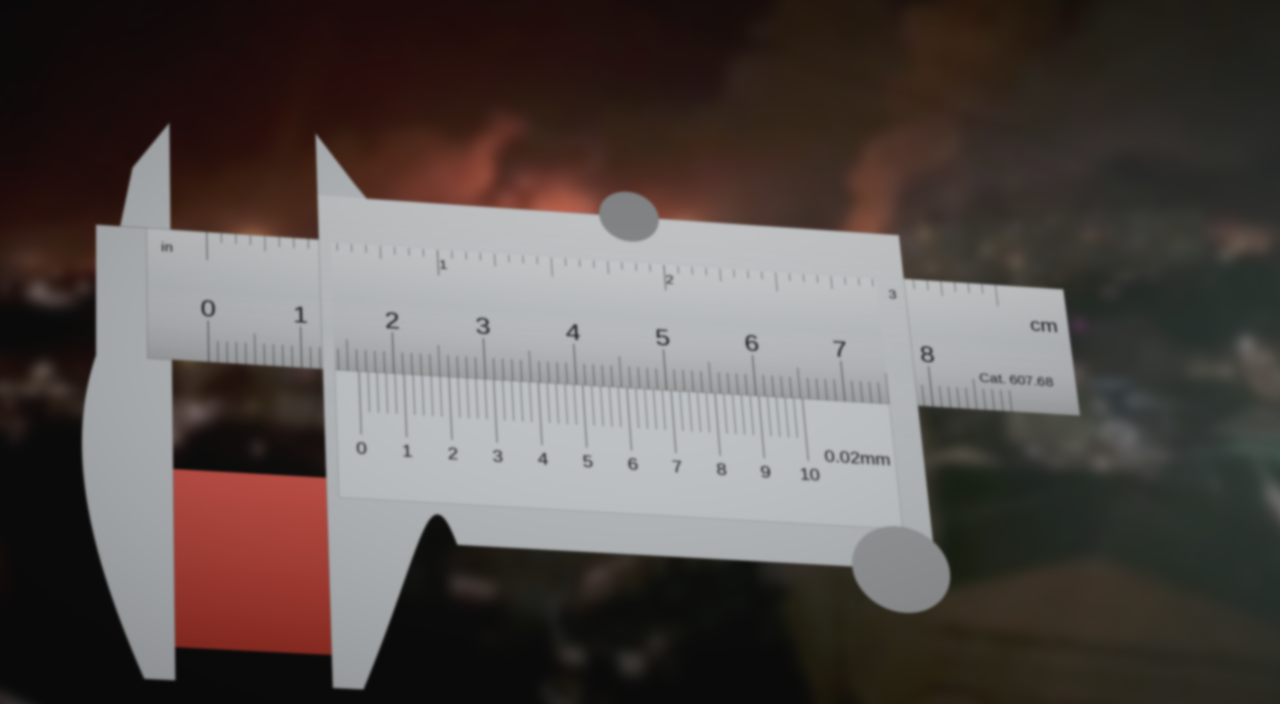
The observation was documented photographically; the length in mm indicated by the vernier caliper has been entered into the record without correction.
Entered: 16.2 mm
